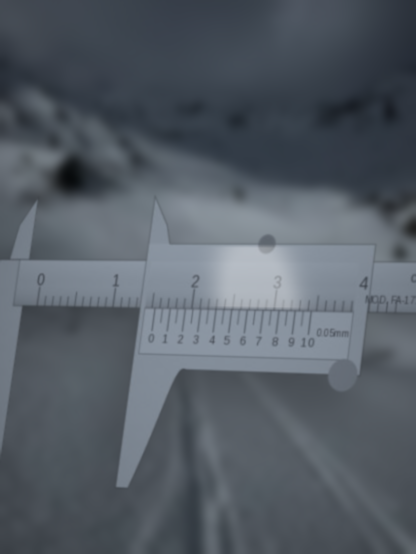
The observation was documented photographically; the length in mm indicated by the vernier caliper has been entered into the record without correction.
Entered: 15.4 mm
